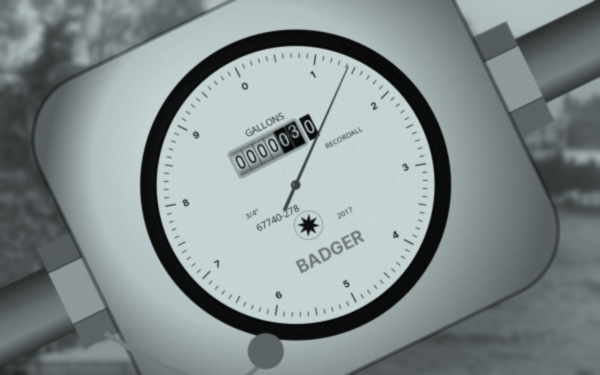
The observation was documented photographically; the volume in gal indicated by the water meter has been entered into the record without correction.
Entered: 31.4 gal
